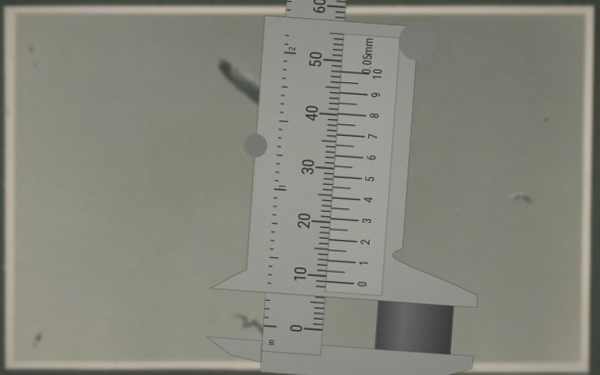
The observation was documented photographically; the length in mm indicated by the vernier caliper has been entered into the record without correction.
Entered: 9.0 mm
